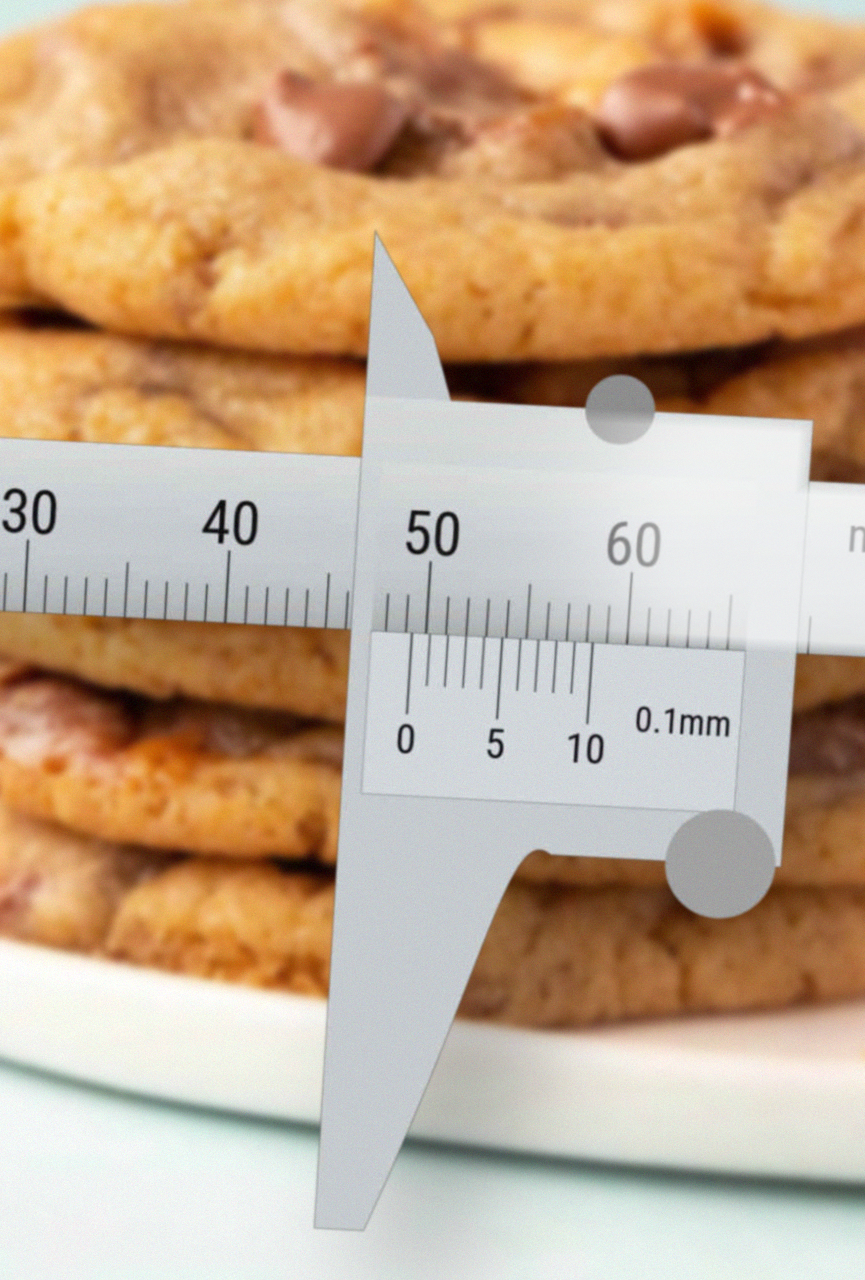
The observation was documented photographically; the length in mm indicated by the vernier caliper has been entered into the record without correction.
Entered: 49.3 mm
